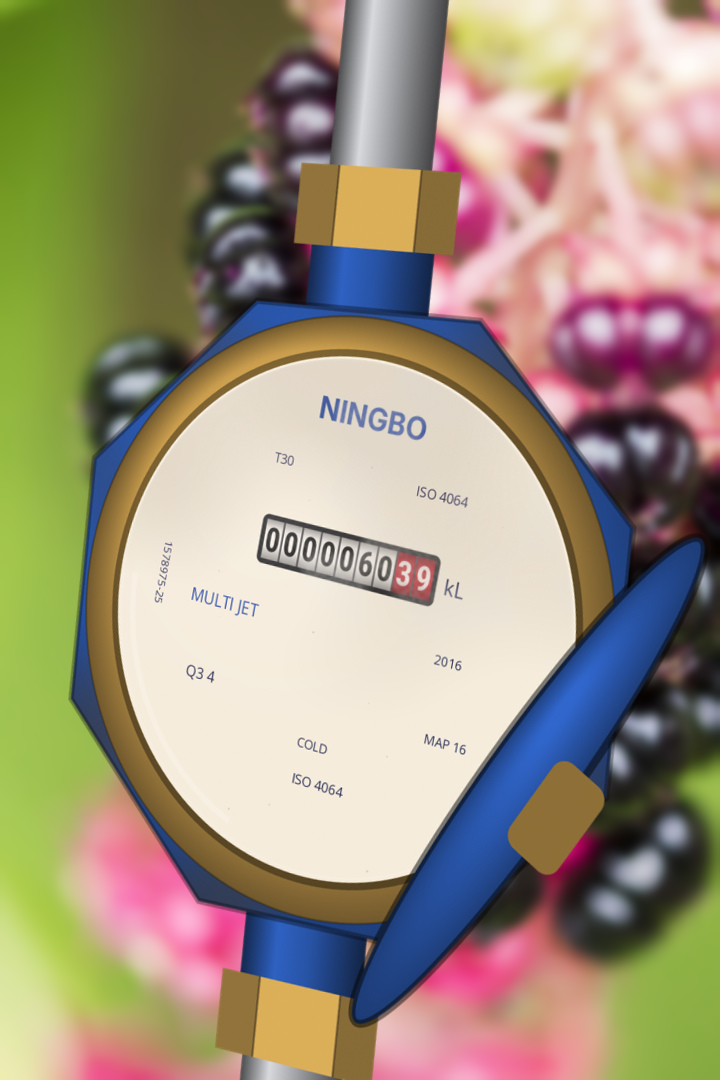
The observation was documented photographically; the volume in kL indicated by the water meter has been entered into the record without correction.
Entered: 60.39 kL
